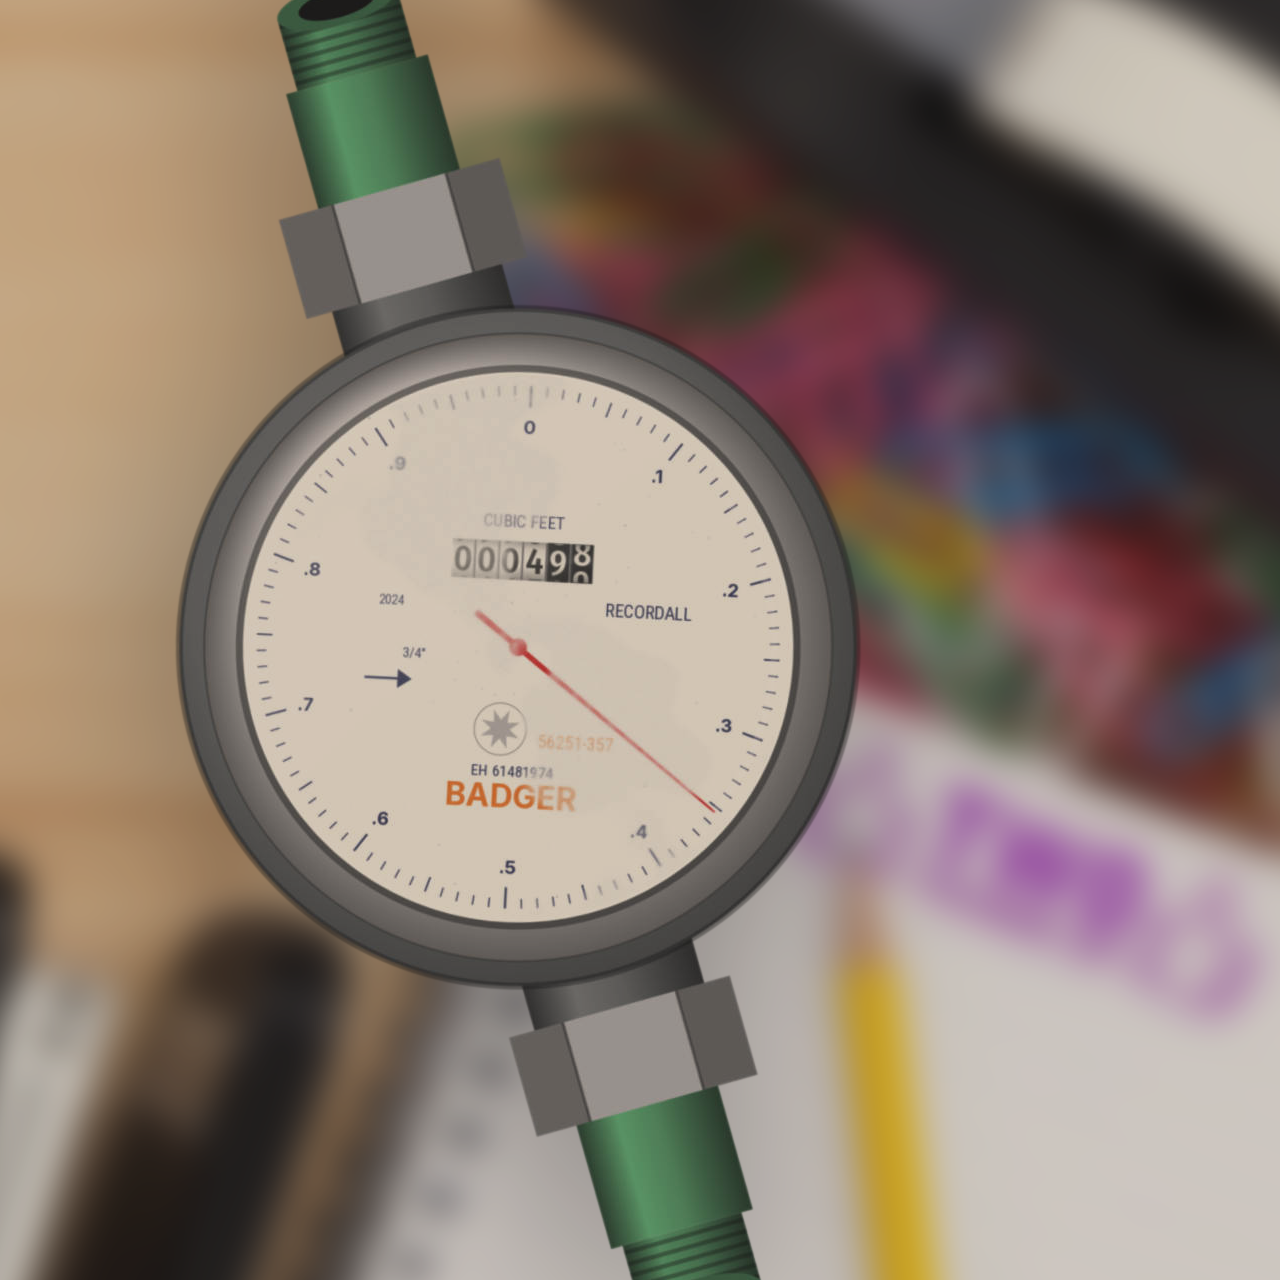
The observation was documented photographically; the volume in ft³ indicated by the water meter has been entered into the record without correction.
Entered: 498.35 ft³
